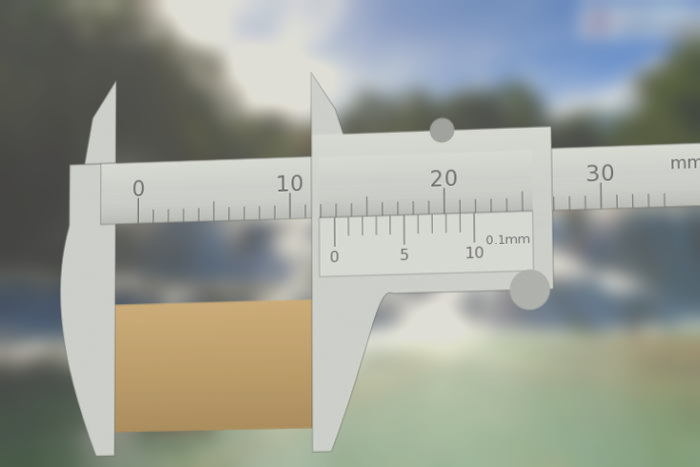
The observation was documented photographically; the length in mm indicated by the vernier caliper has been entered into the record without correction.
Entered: 12.9 mm
